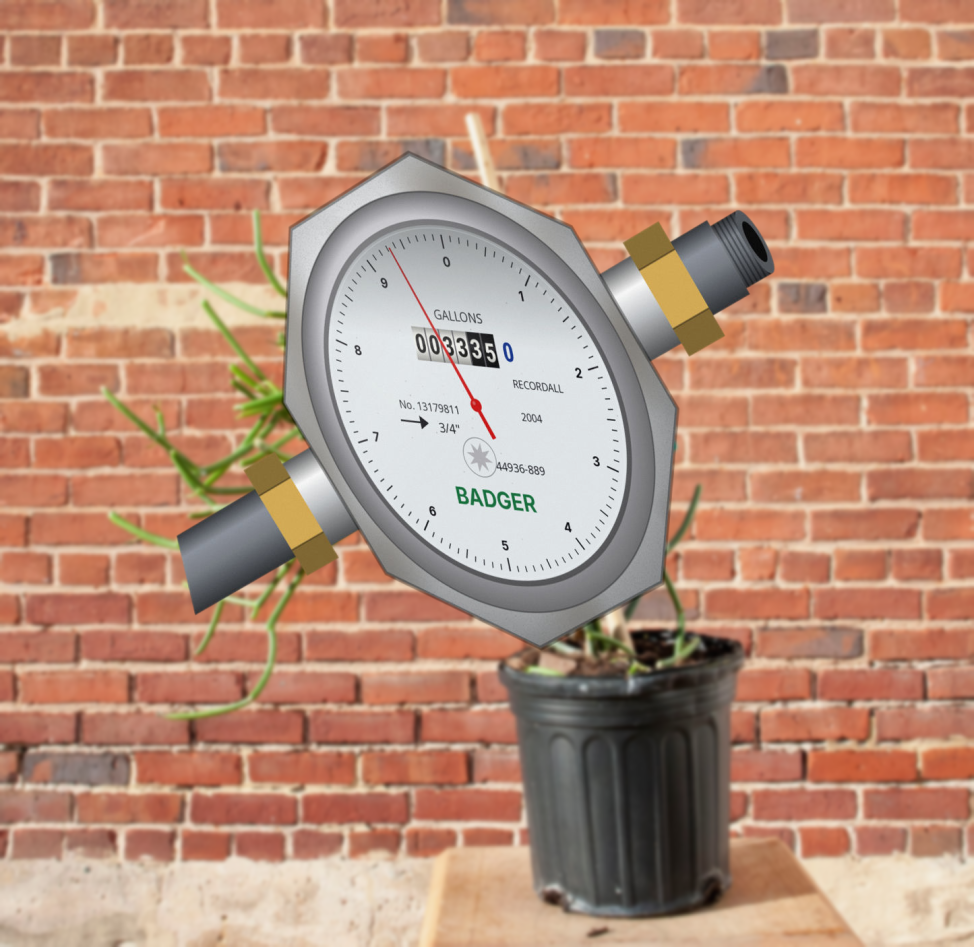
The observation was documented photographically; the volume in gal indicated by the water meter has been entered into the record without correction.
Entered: 33349.3 gal
